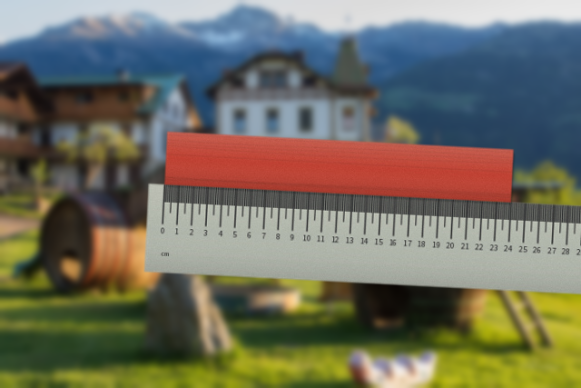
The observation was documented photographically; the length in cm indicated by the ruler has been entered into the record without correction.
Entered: 24 cm
